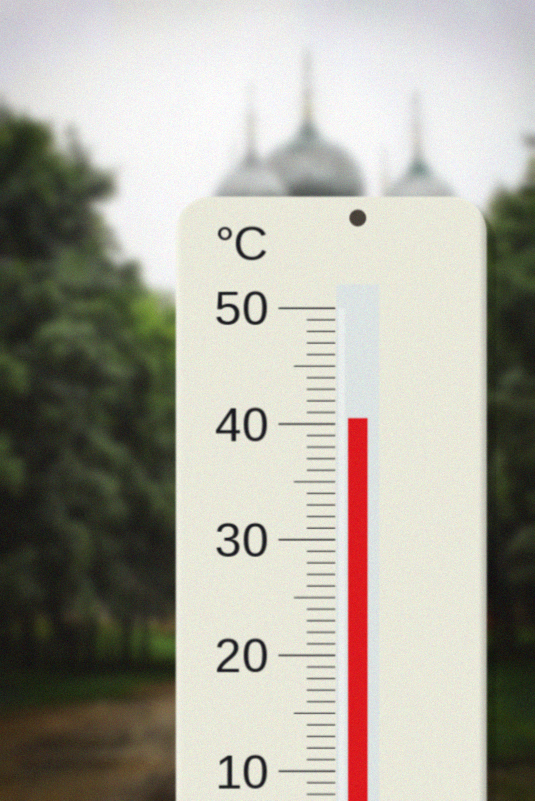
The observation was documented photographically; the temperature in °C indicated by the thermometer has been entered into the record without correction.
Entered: 40.5 °C
